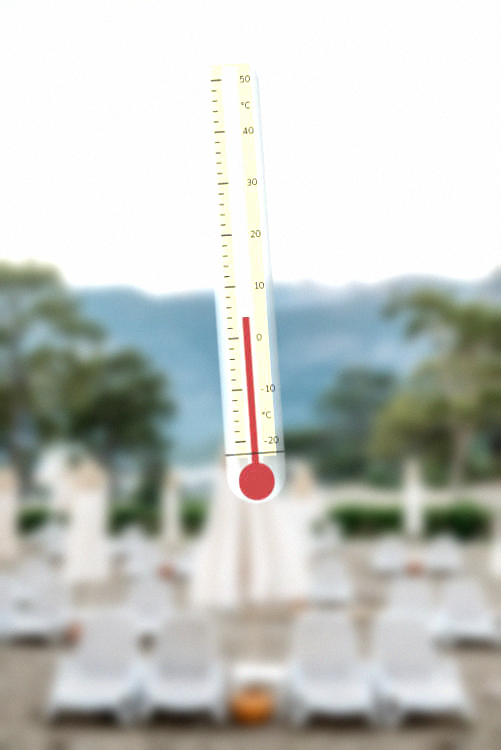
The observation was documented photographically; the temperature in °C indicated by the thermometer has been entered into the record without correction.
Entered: 4 °C
